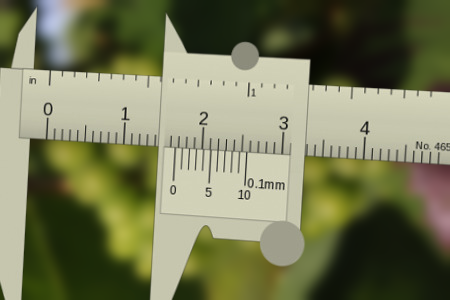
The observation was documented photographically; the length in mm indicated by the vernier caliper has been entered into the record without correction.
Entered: 16.6 mm
